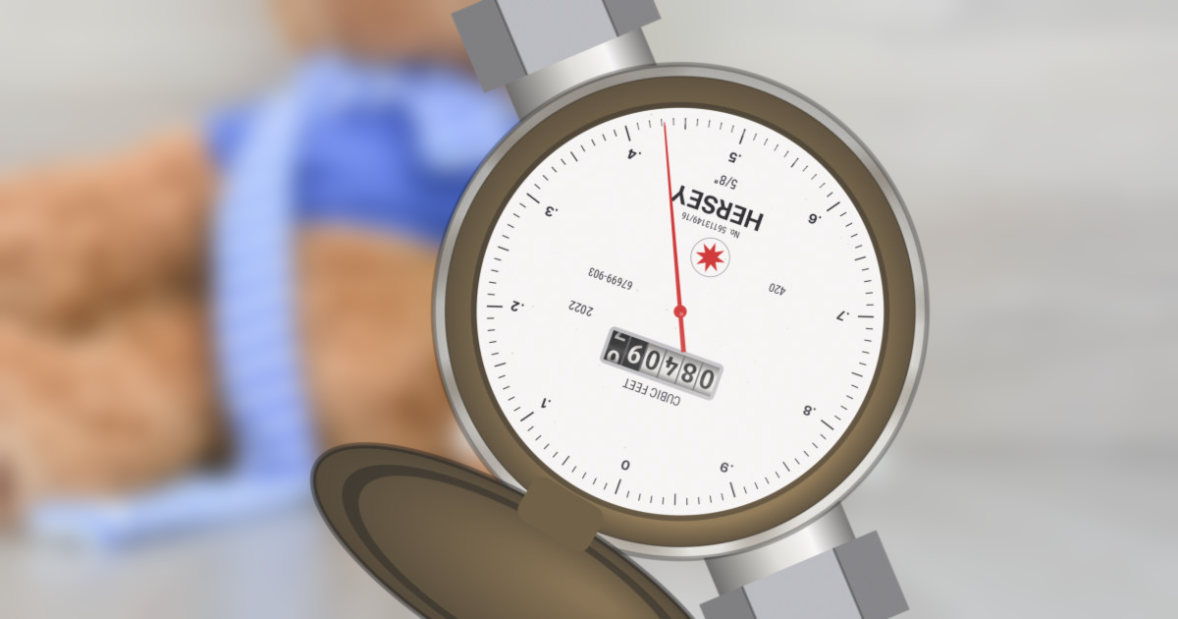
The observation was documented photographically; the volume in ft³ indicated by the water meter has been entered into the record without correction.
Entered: 84096.43 ft³
